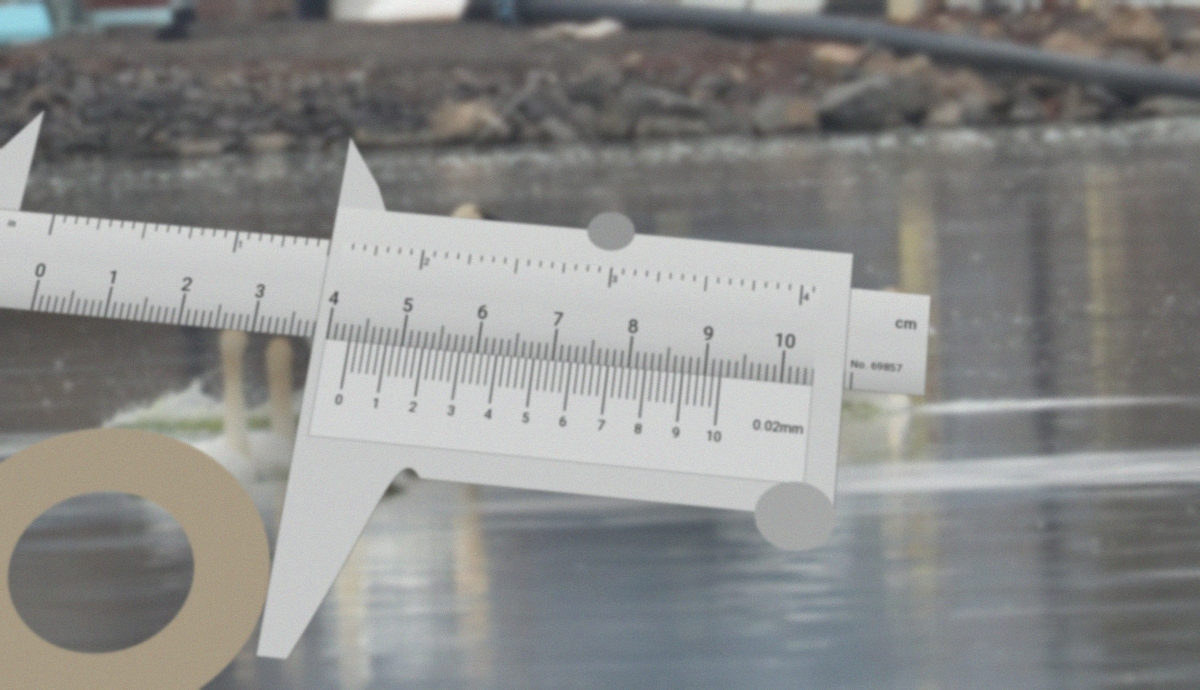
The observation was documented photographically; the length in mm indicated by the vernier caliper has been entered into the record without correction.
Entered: 43.0 mm
